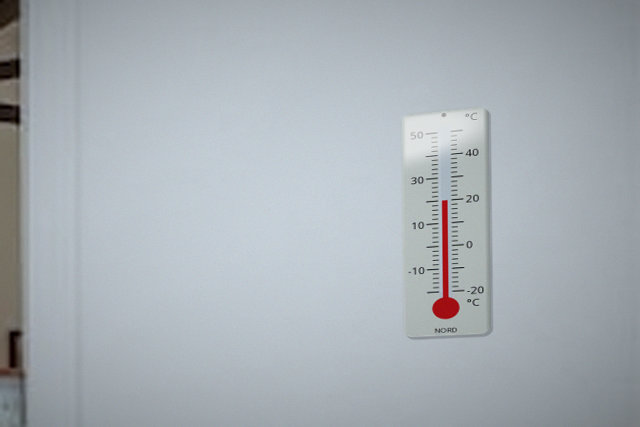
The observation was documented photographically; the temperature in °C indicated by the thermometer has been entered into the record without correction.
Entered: 20 °C
